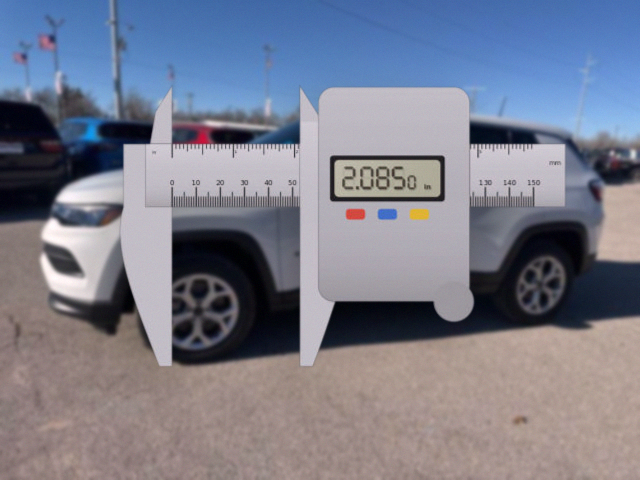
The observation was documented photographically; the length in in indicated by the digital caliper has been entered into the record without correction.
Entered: 2.0850 in
